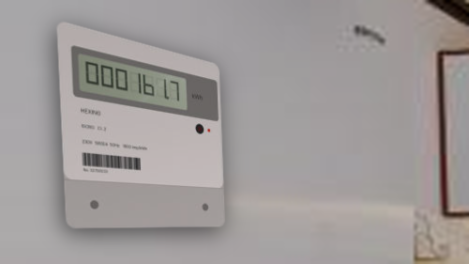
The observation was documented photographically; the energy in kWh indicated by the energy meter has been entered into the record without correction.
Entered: 161.7 kWh
